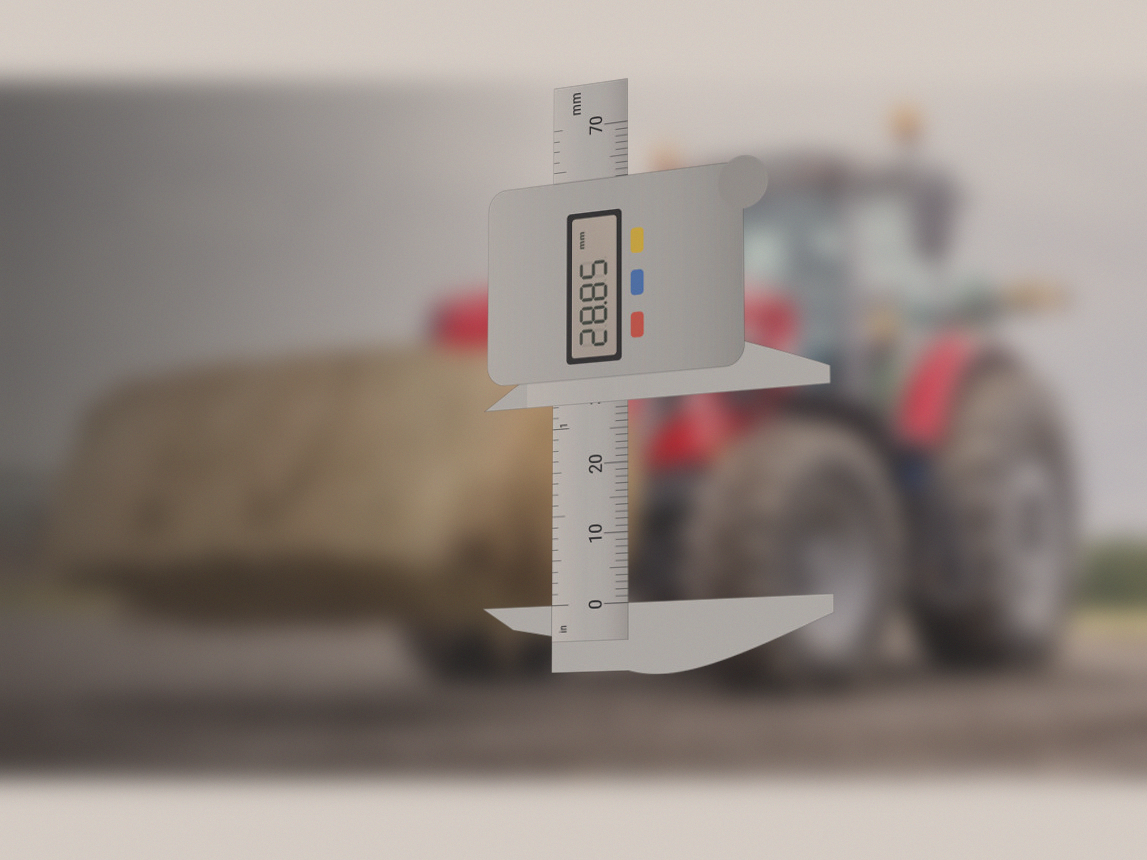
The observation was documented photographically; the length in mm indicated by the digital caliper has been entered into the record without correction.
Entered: 28.85 mm
